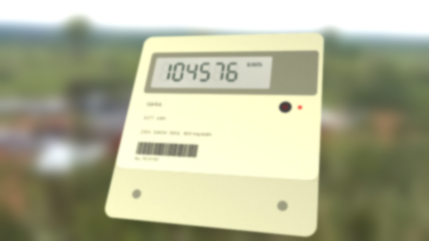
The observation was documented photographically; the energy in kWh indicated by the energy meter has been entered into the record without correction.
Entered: 104576 kWh
